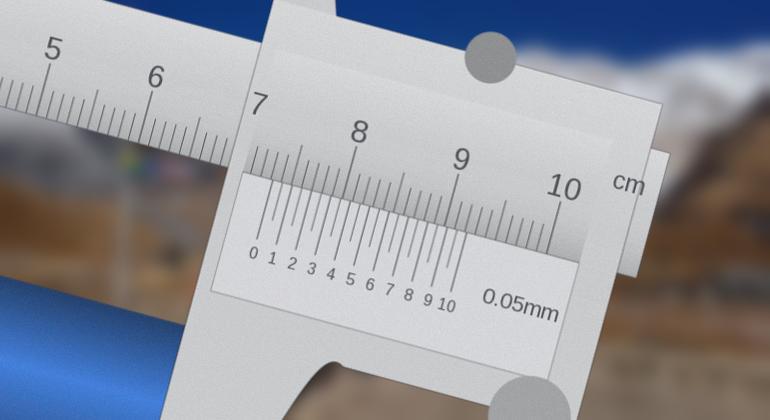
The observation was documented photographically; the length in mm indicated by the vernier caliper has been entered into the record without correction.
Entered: 73.2 mm
